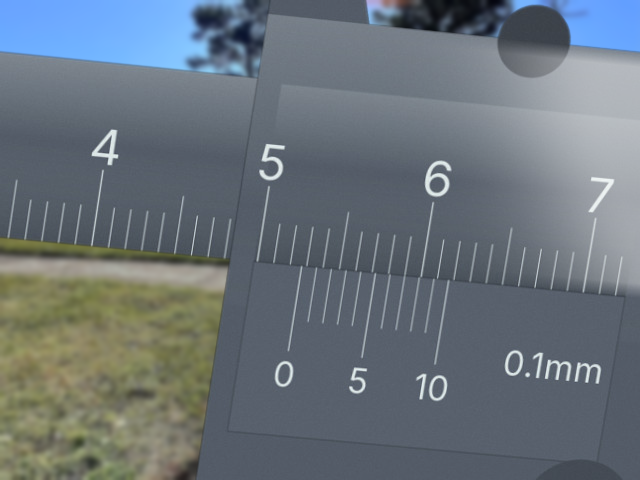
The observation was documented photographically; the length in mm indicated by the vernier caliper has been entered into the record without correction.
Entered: 52.7 mm
